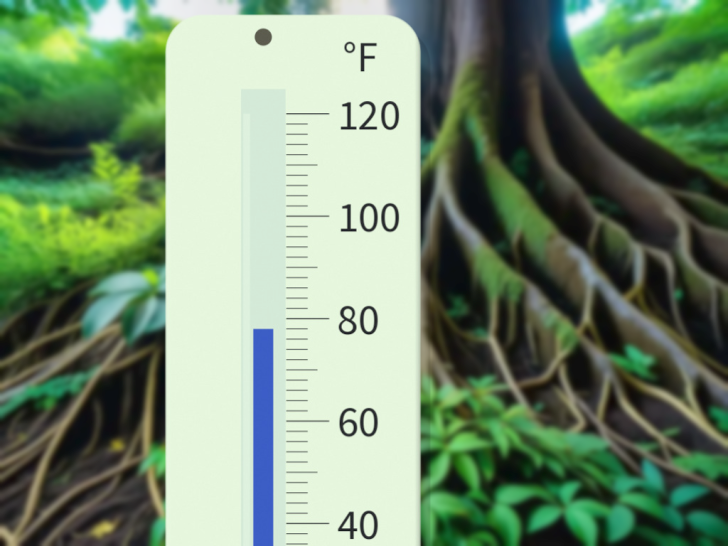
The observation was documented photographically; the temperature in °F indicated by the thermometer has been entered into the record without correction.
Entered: 78 °F
